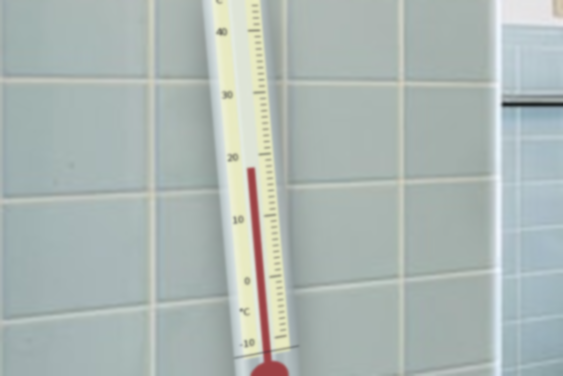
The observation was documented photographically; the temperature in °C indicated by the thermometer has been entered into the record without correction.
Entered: 18 °C
